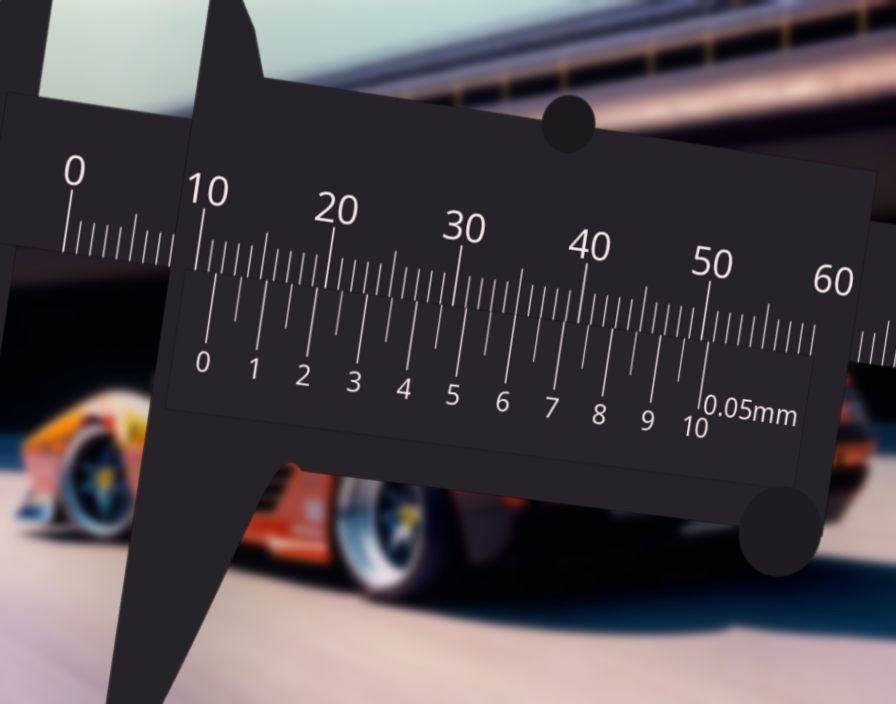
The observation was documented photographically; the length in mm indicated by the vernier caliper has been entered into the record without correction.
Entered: 11.6 mm
